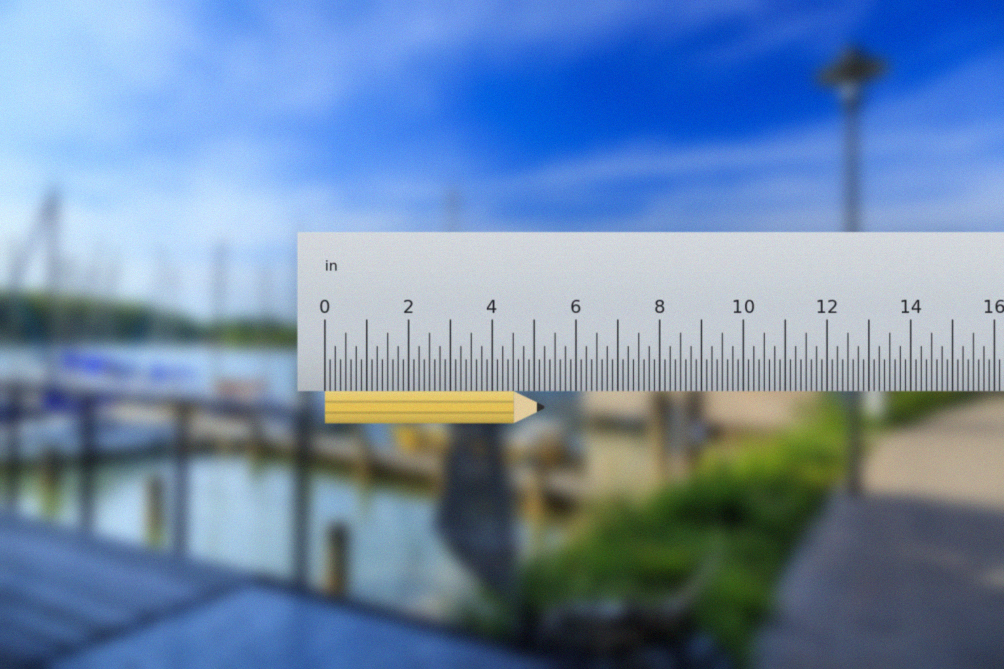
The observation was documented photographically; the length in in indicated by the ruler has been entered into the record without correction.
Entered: 5.25 in
